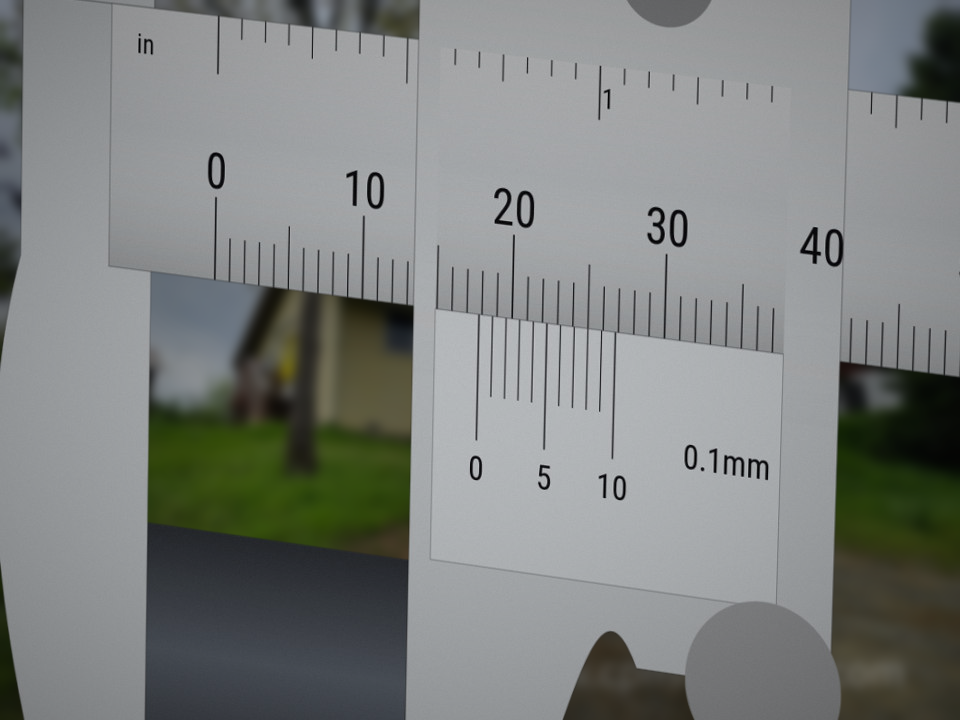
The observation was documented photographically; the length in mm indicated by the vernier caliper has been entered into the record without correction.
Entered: 17.8 mm
